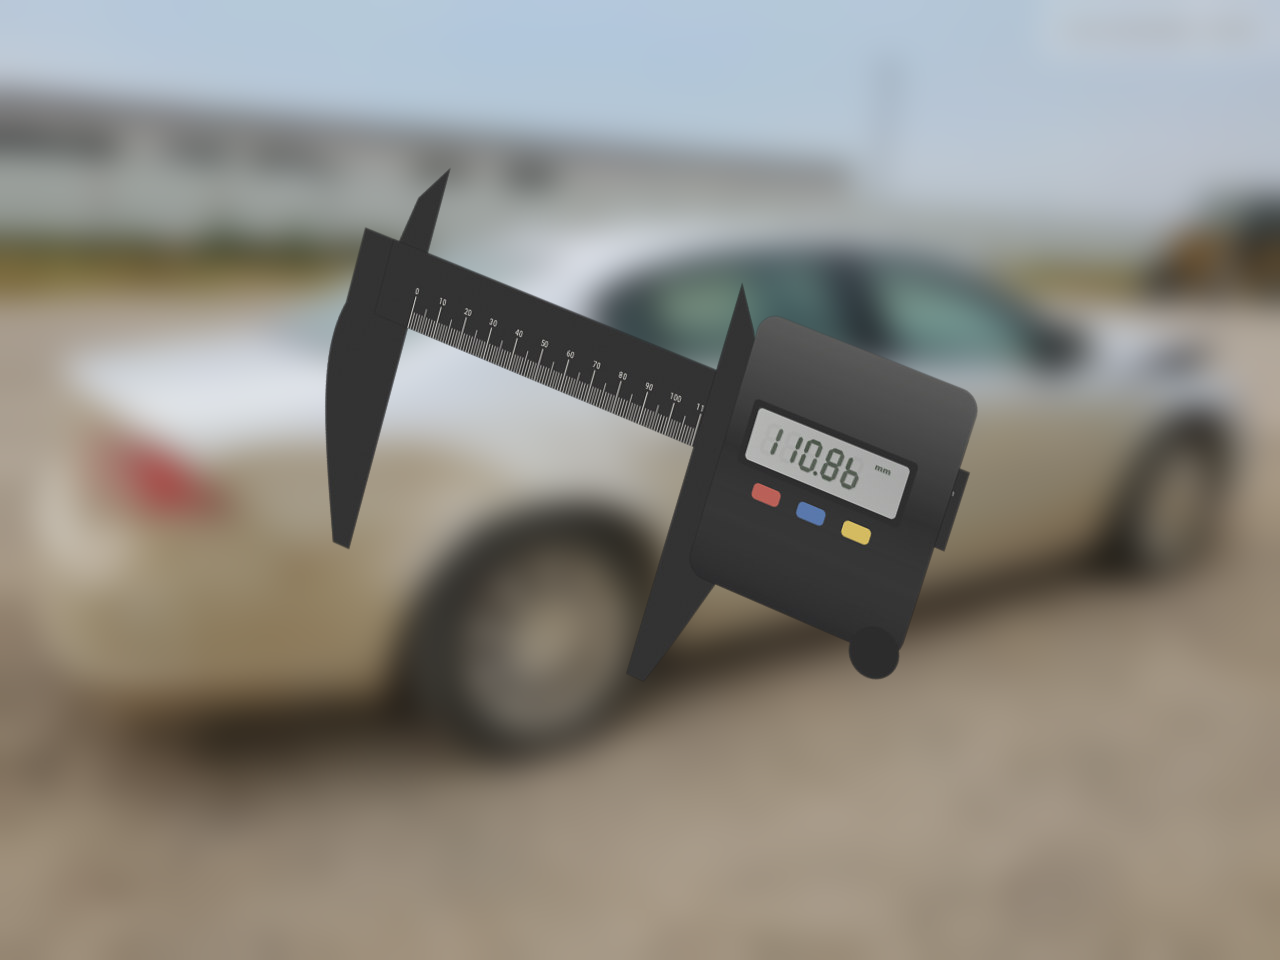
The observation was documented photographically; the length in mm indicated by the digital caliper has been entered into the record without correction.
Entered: 110.86 mm
